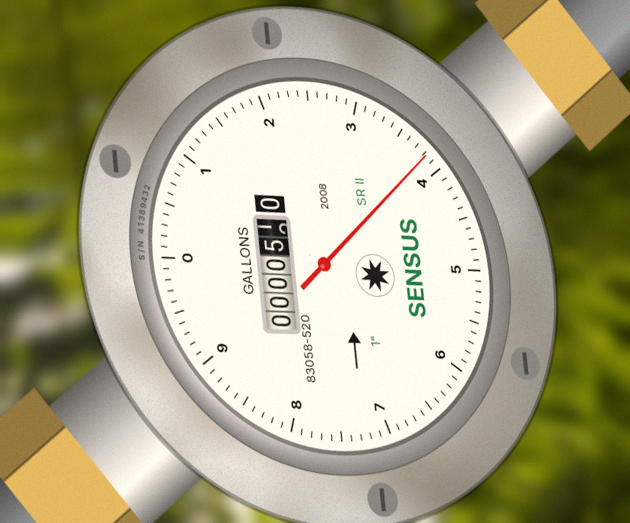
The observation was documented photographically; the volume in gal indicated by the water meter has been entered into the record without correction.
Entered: 513.8 gal
